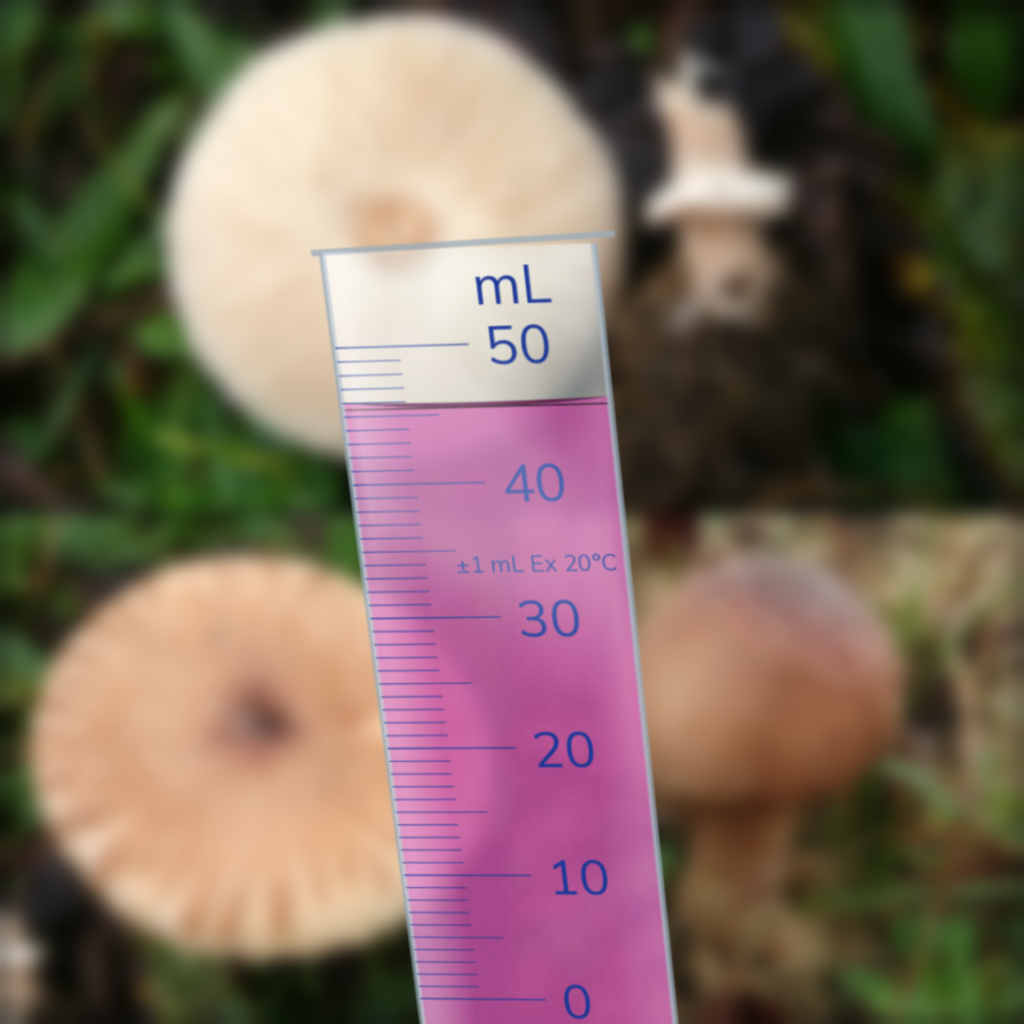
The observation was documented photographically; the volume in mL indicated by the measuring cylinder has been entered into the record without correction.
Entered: 45.5 mL
